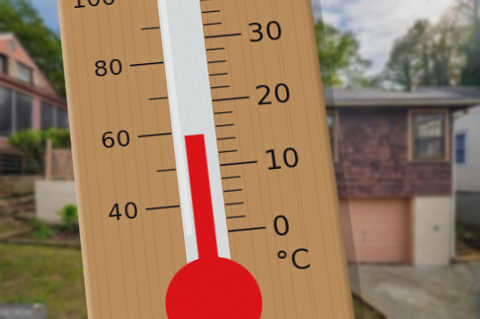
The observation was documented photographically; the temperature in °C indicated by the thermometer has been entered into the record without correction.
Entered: 15 °C
